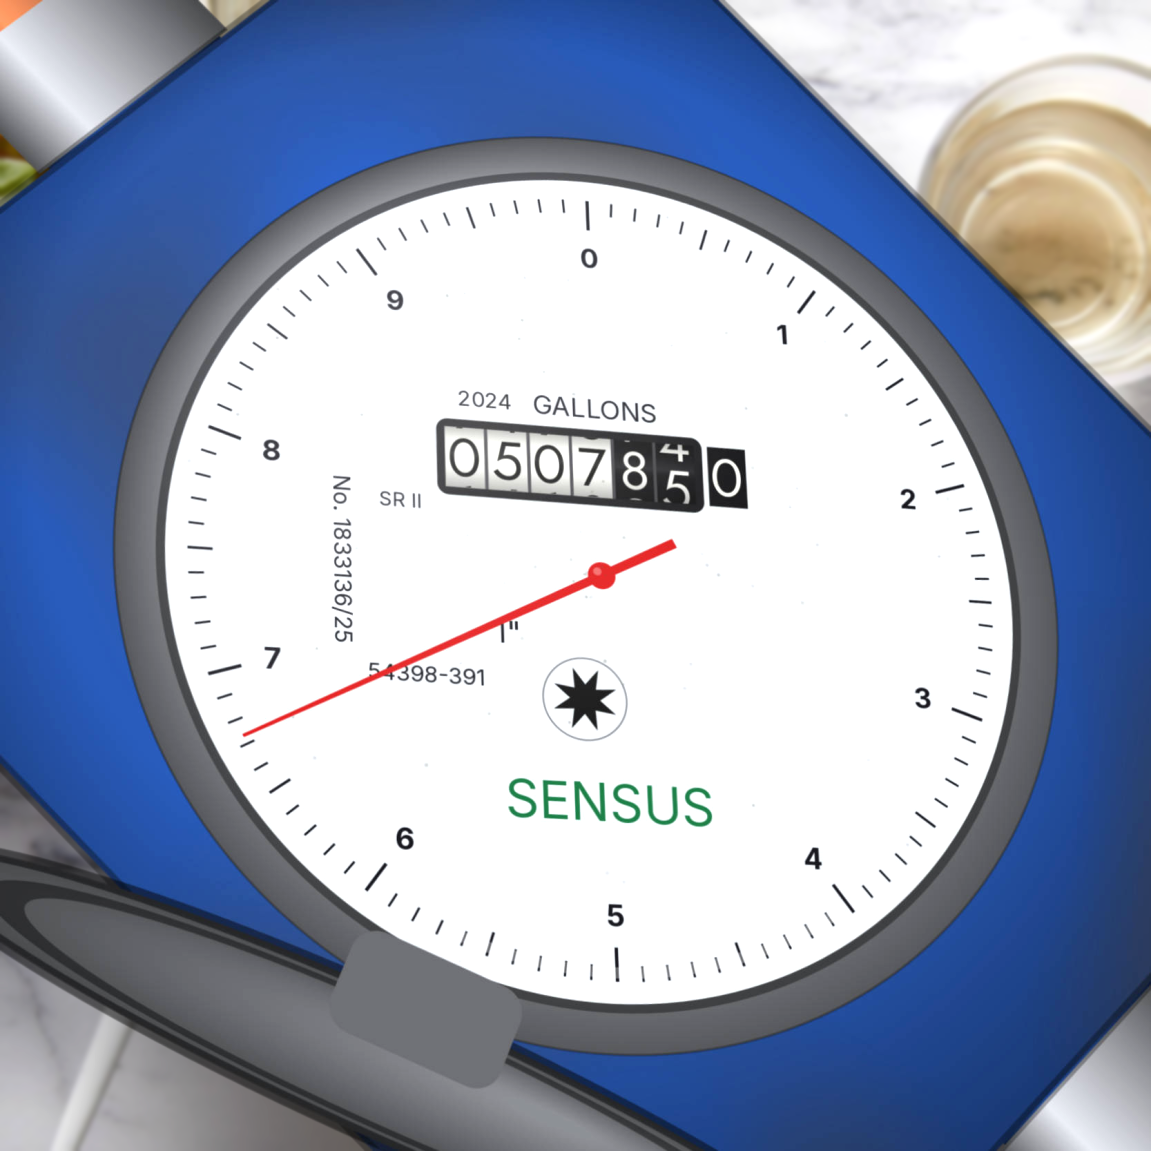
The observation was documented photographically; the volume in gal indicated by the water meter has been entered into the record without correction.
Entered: 507846.7 gal
